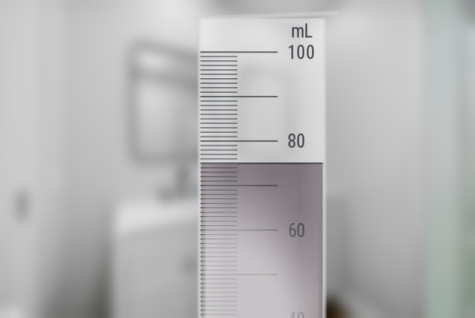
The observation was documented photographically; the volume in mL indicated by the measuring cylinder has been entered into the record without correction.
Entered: 75 mL
